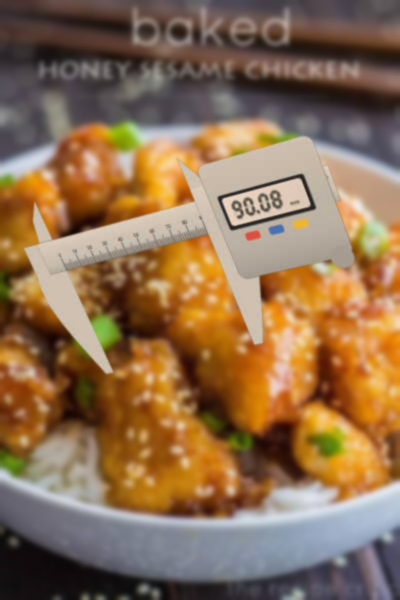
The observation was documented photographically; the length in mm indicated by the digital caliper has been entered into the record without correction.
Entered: 90.08 mm
